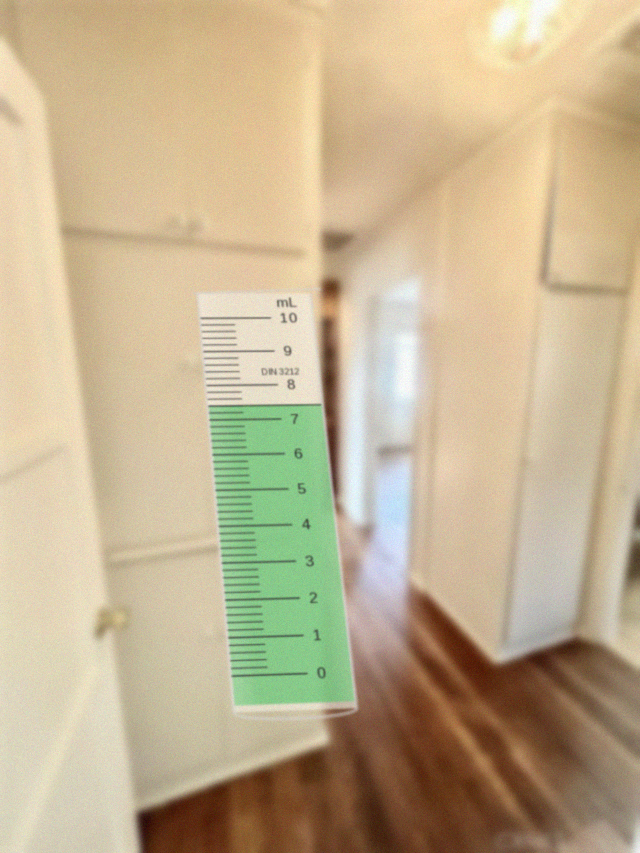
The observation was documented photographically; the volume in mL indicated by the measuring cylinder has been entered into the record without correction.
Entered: 7.4 mL
